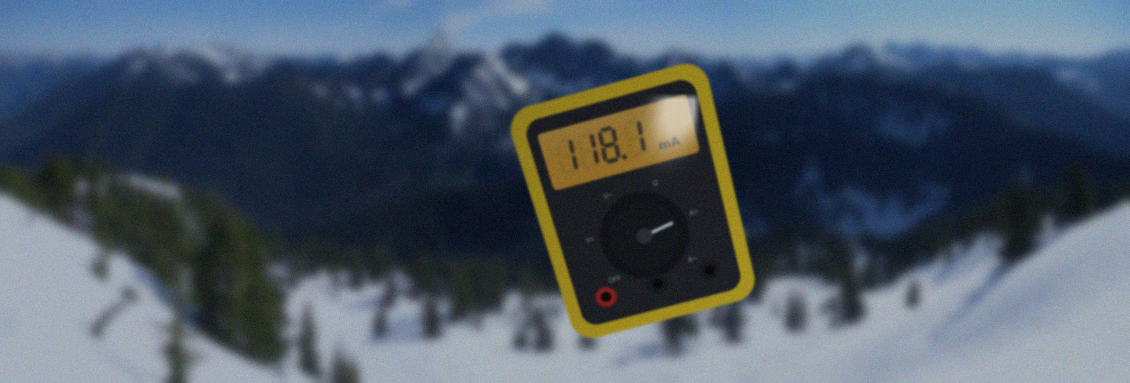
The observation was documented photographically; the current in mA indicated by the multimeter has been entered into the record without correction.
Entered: 118.1 mA
